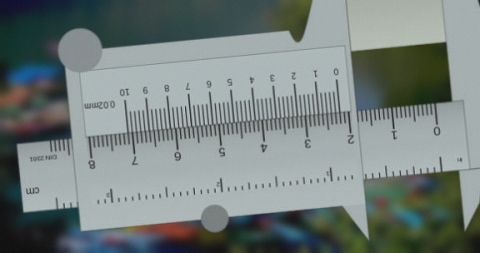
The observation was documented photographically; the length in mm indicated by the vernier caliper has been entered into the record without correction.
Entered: 22.0 mm
